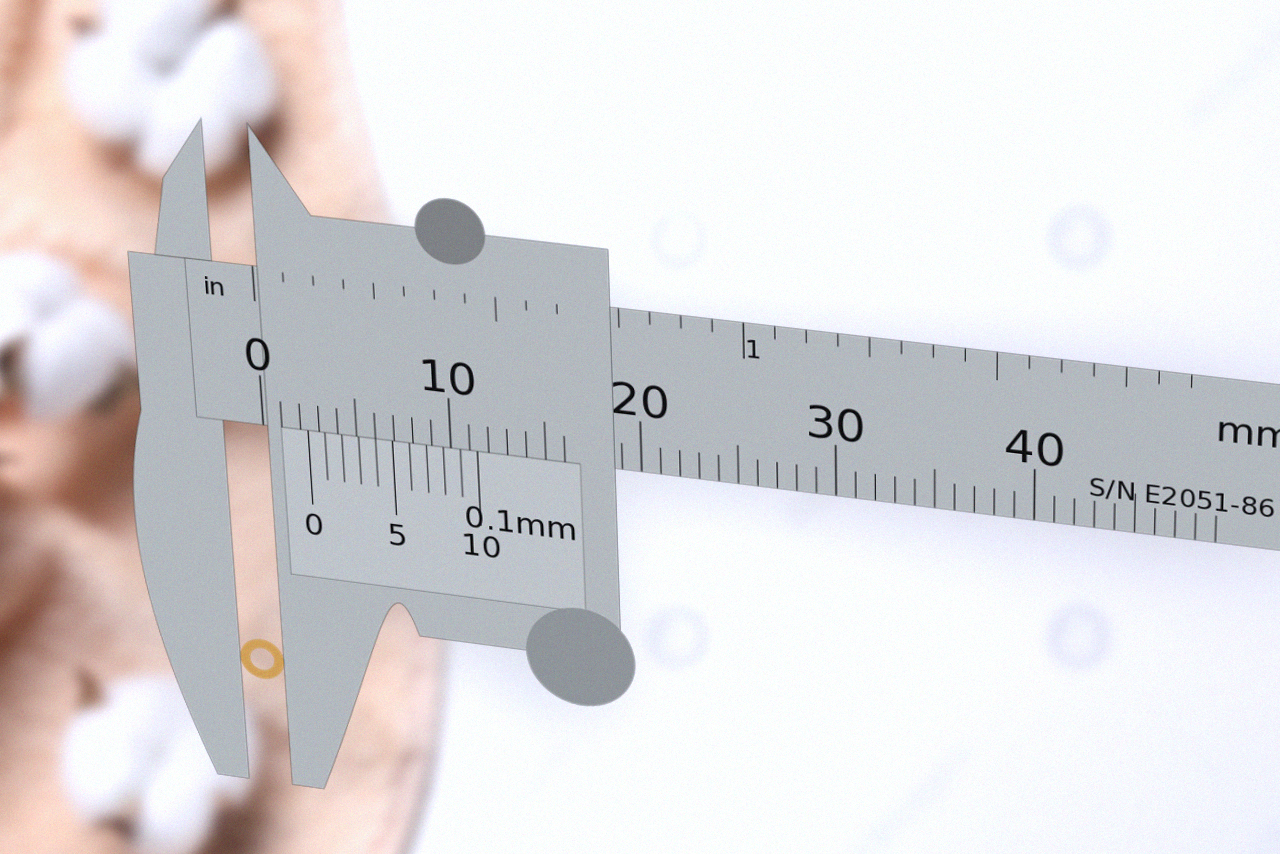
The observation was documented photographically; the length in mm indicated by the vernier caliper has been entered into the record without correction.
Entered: 2.4 mm
